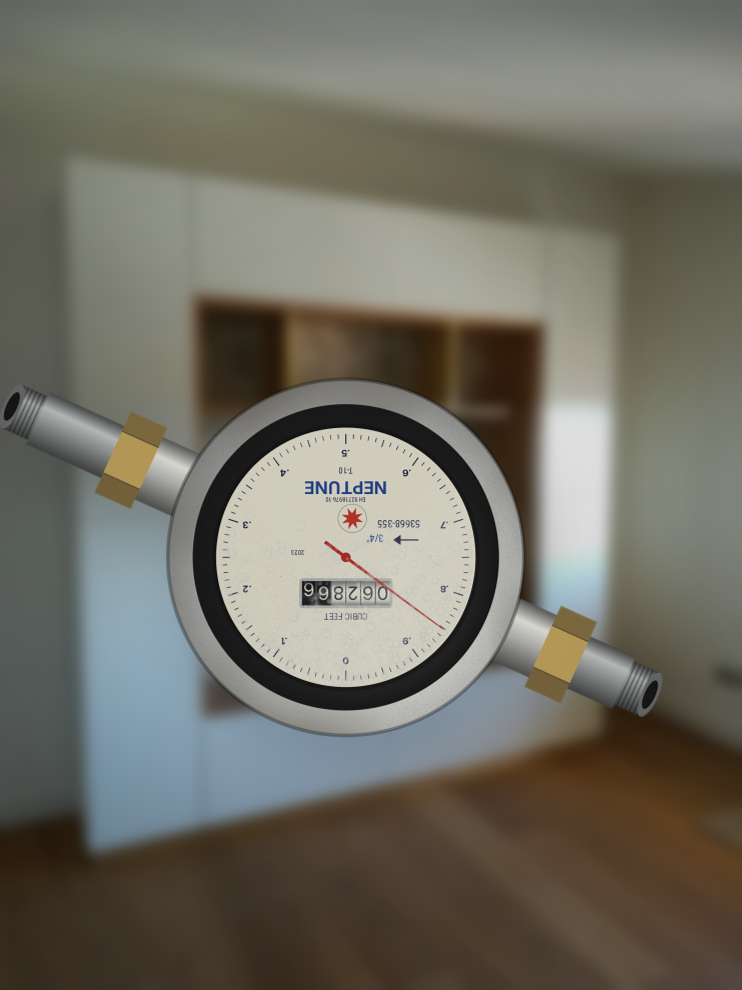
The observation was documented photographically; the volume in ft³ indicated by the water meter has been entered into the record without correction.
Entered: 62865.85 ft³
